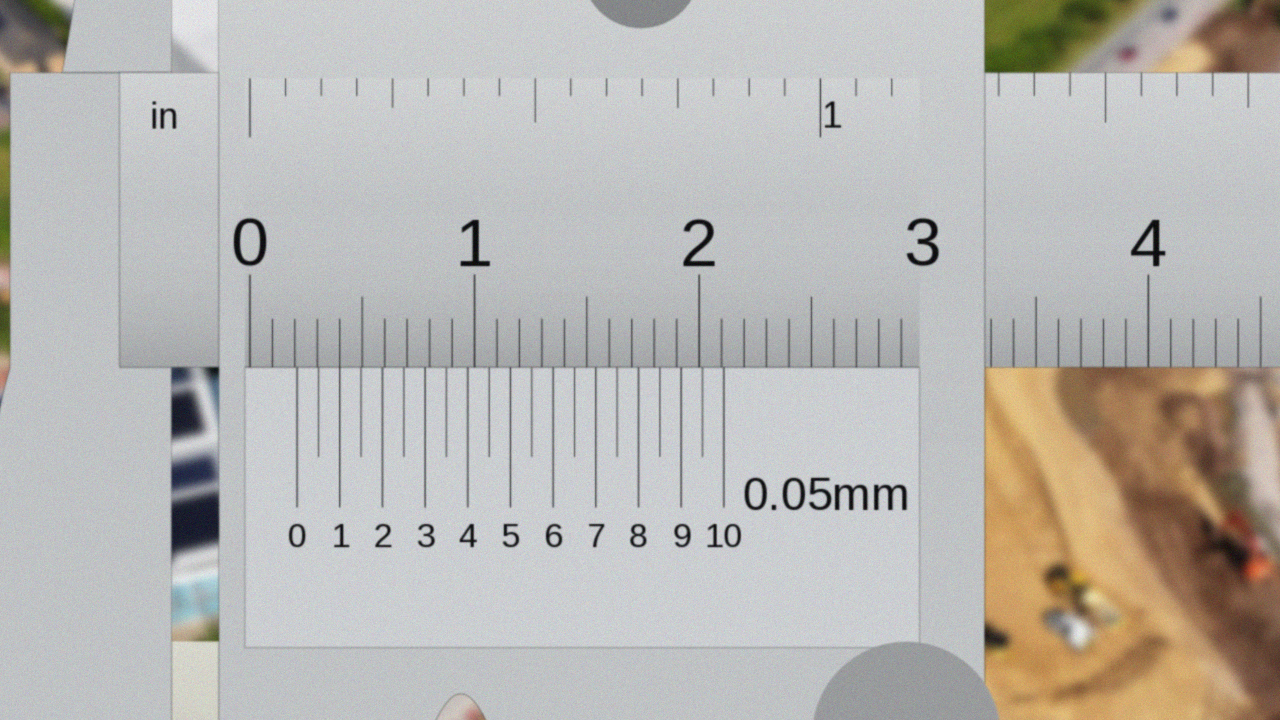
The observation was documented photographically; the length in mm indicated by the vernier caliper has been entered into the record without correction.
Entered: 2.1 mm
